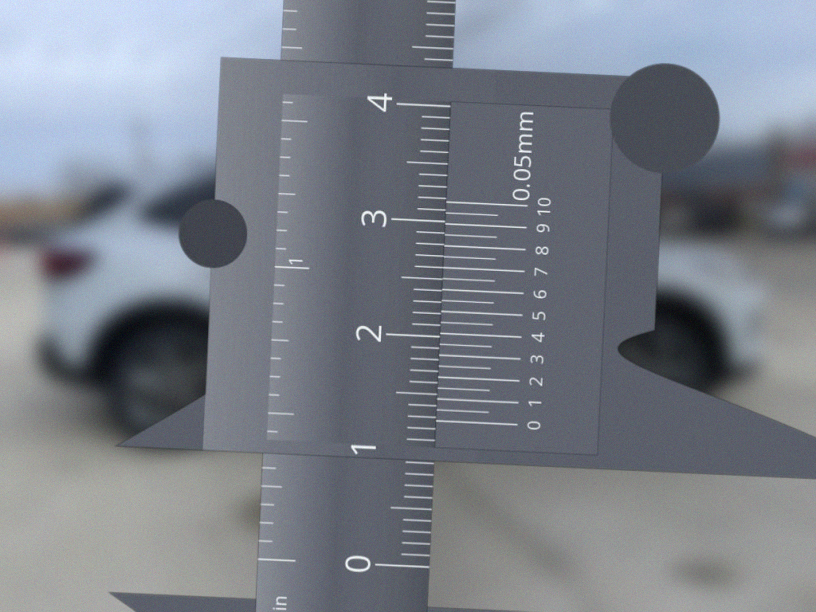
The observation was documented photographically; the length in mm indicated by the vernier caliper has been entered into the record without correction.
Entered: 12.7 mm
